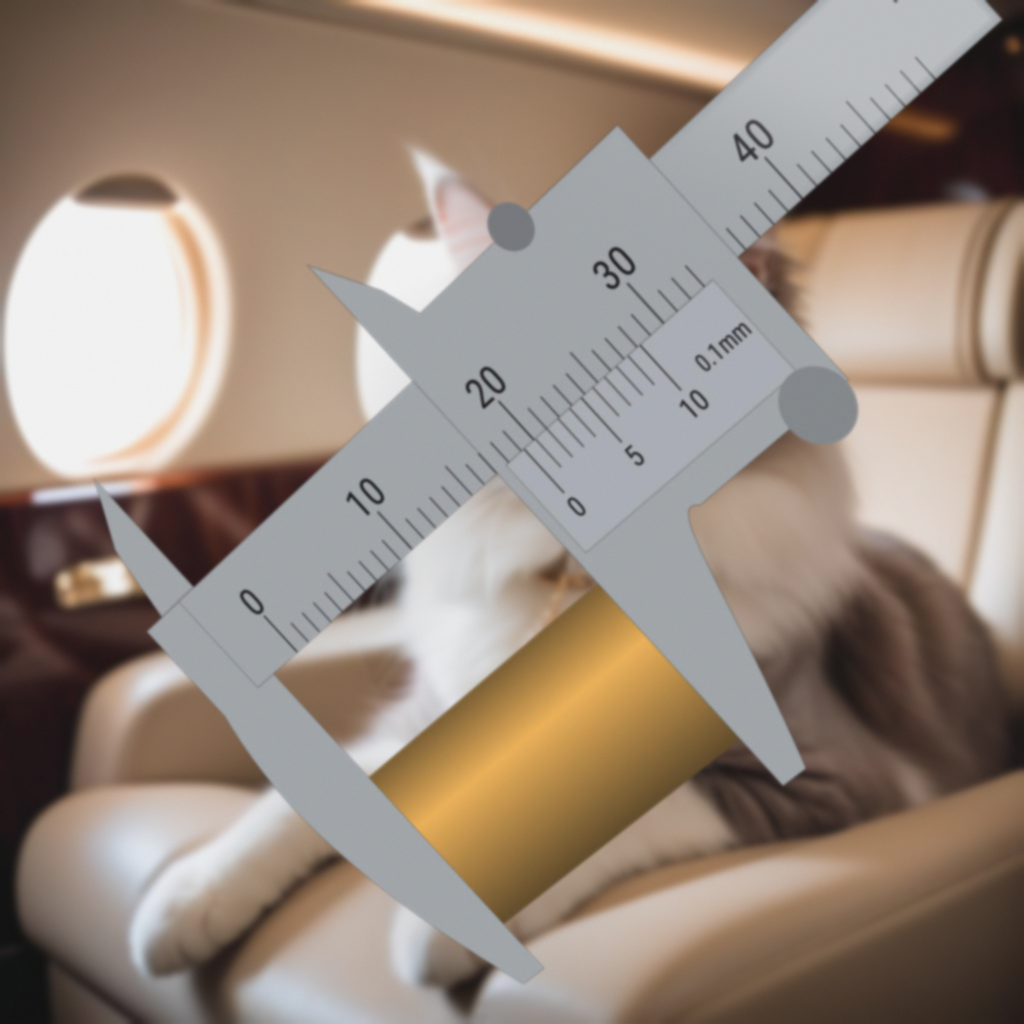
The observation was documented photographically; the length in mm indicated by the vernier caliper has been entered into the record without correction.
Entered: 19.2 mm
